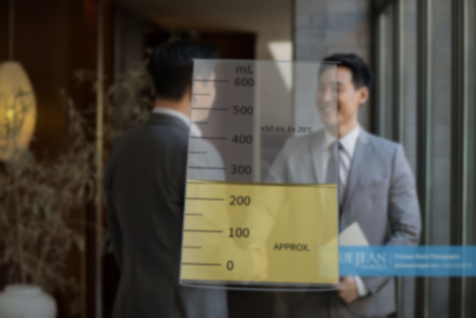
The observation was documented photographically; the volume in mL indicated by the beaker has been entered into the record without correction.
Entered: 250 mL
